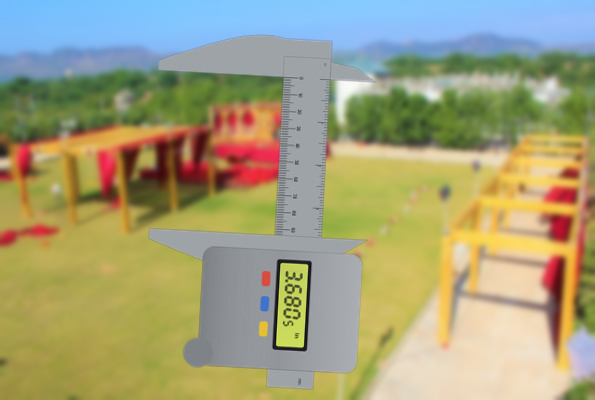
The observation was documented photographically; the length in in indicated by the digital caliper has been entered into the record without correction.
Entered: 3.6805 in
